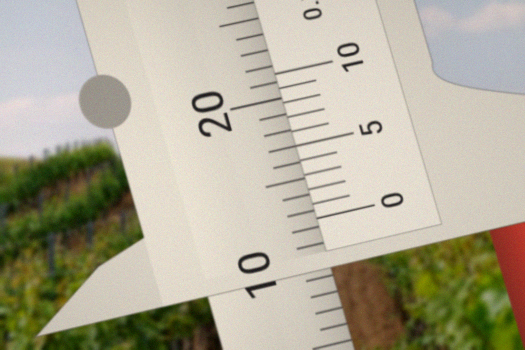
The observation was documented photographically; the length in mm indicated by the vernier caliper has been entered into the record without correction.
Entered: 12.5 mm
